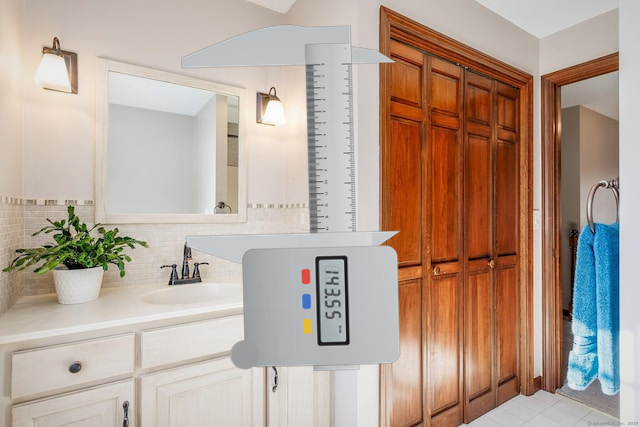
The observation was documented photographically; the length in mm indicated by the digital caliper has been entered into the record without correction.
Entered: 143.55 mm
